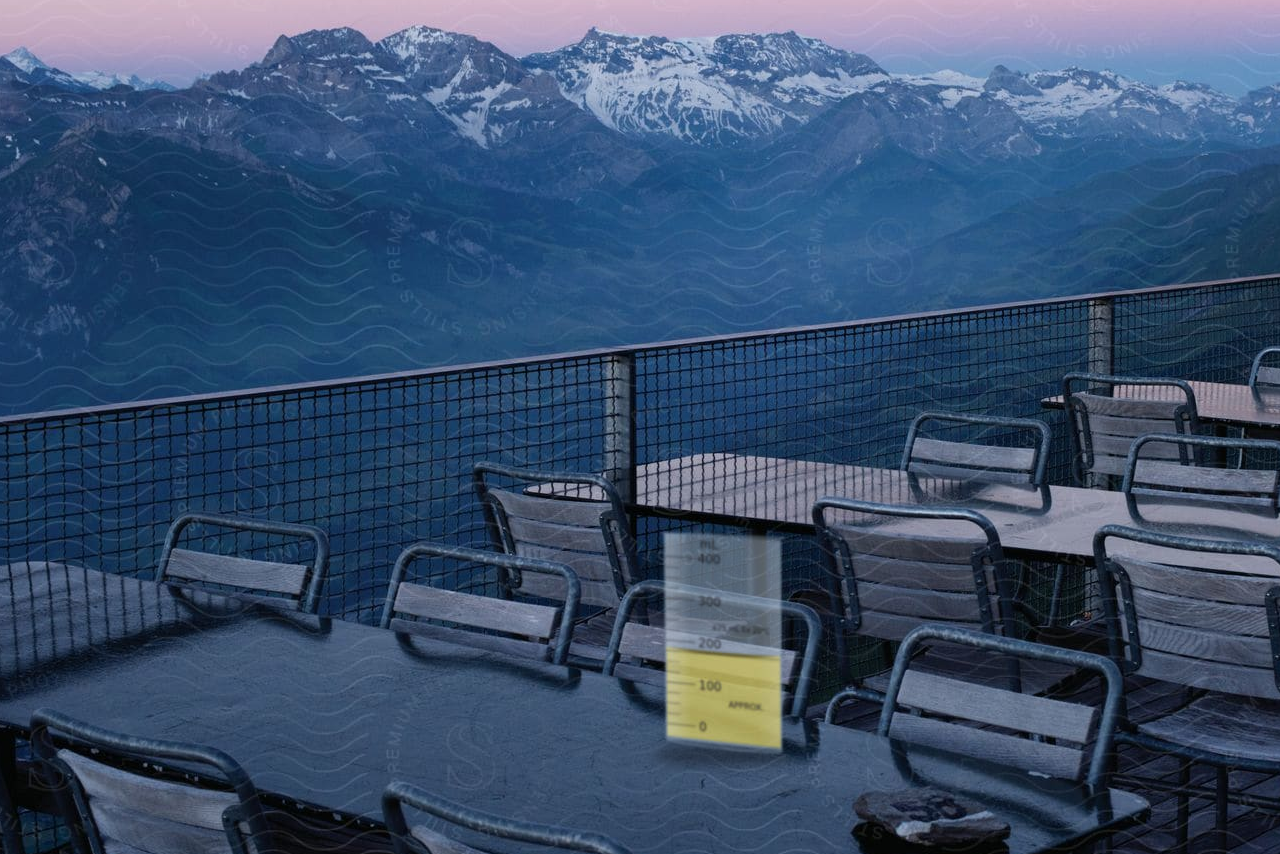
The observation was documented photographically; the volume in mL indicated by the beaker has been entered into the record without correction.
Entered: 175 mL
